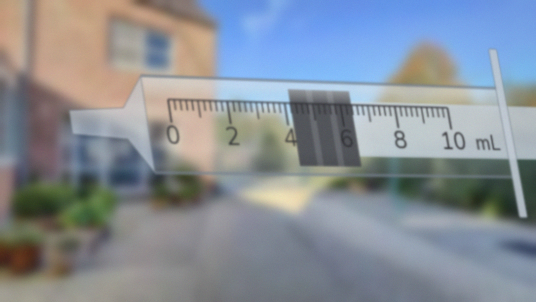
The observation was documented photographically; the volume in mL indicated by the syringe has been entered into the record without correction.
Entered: 4.2 mL
